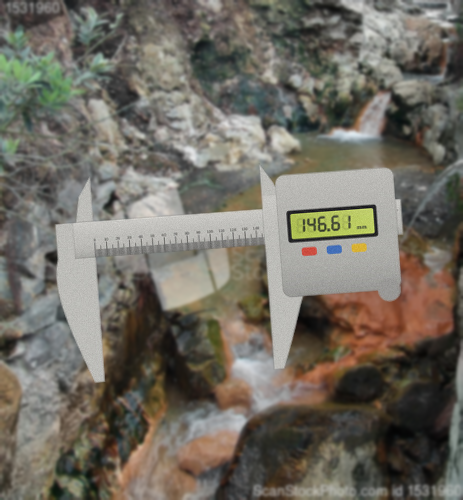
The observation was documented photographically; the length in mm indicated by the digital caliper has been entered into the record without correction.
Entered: 146.61 mm
